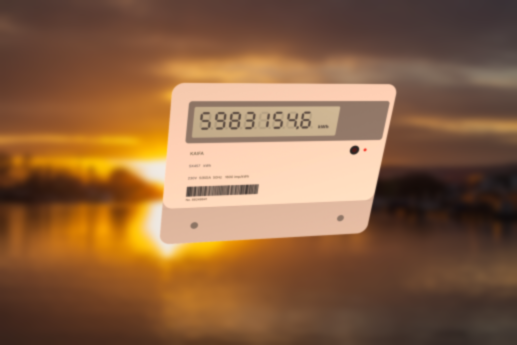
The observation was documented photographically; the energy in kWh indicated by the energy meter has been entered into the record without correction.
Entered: 5983154.6 kWh
